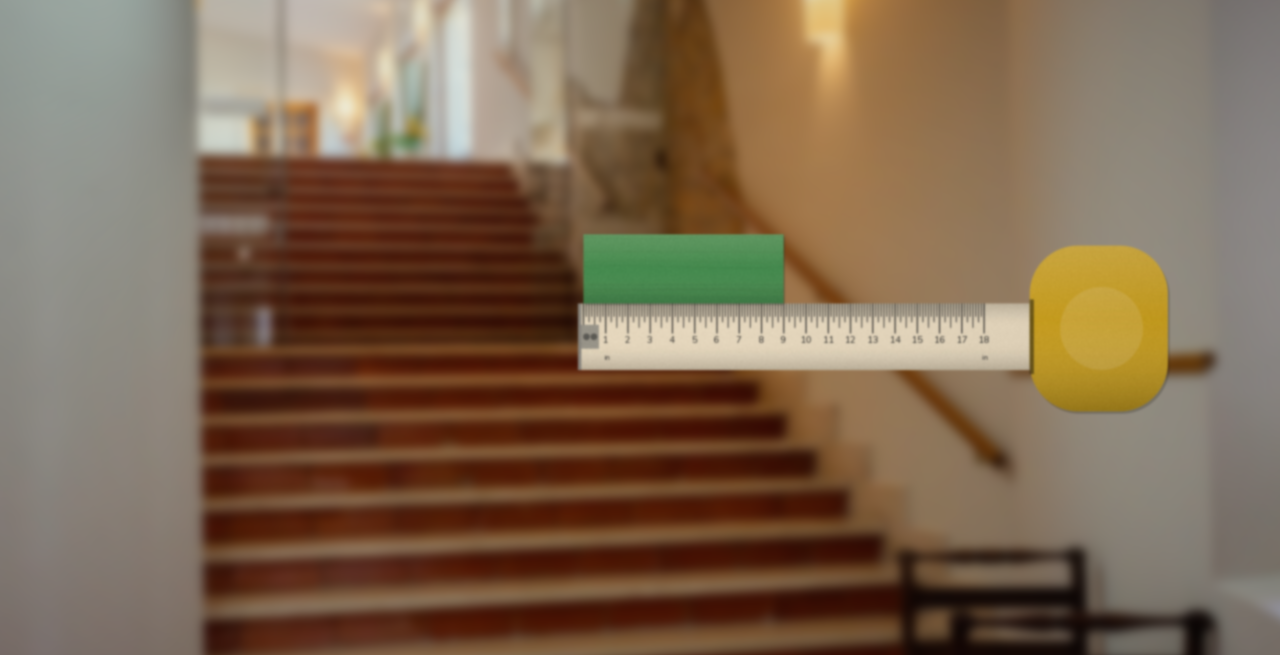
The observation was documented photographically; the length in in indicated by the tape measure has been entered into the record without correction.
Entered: 9 in
